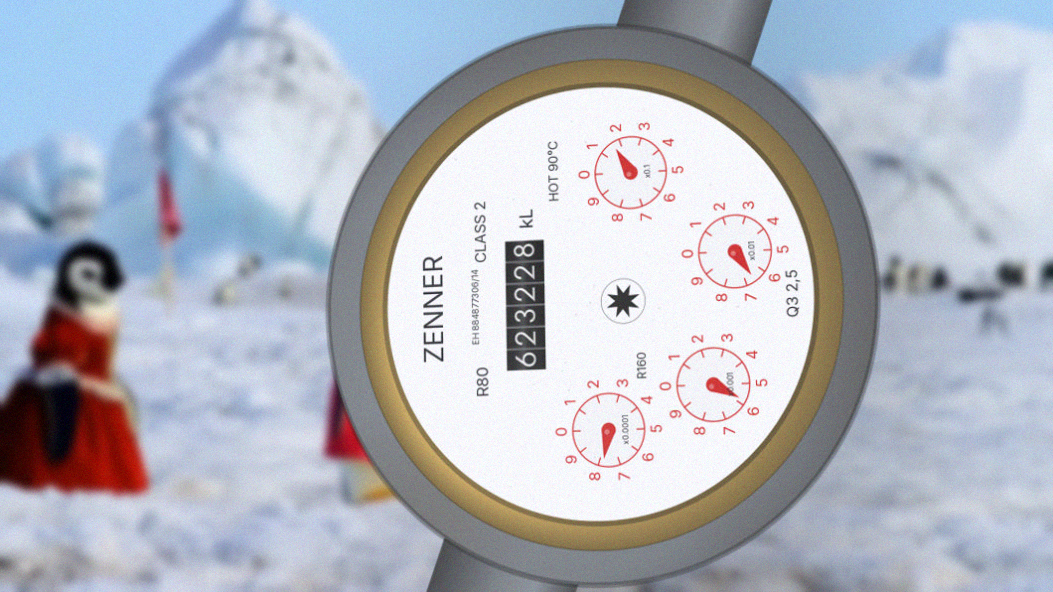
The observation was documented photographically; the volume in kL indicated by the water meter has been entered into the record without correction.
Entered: 623228.1657 kL
